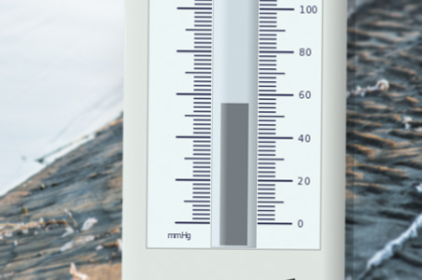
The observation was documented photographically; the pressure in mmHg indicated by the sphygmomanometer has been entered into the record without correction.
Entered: 56 mmHg
